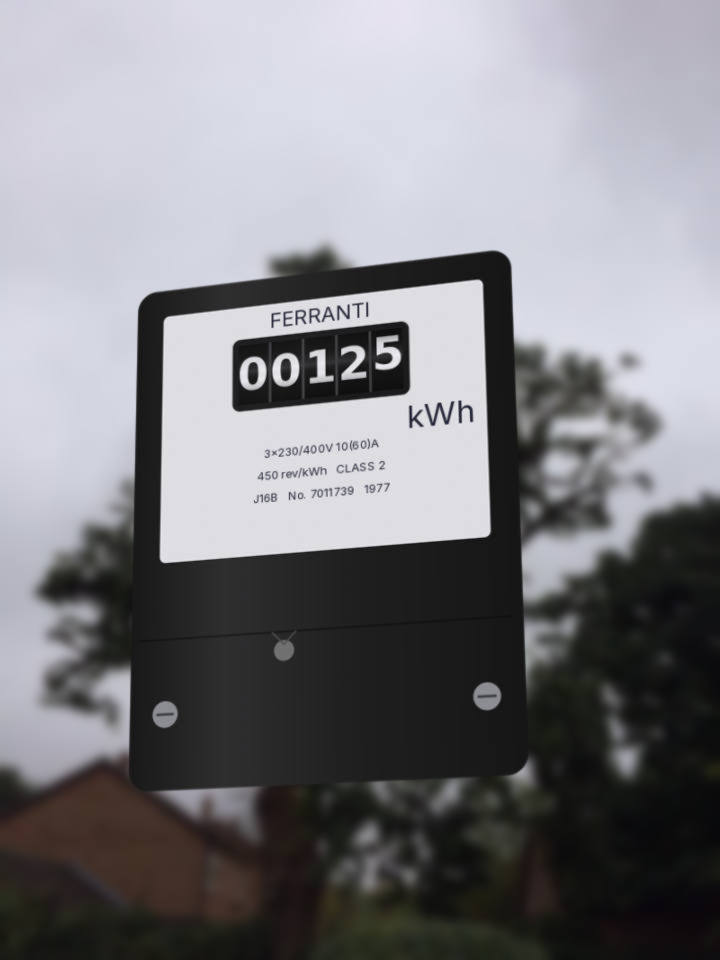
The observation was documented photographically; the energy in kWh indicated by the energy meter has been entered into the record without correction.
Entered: 125 kWh
